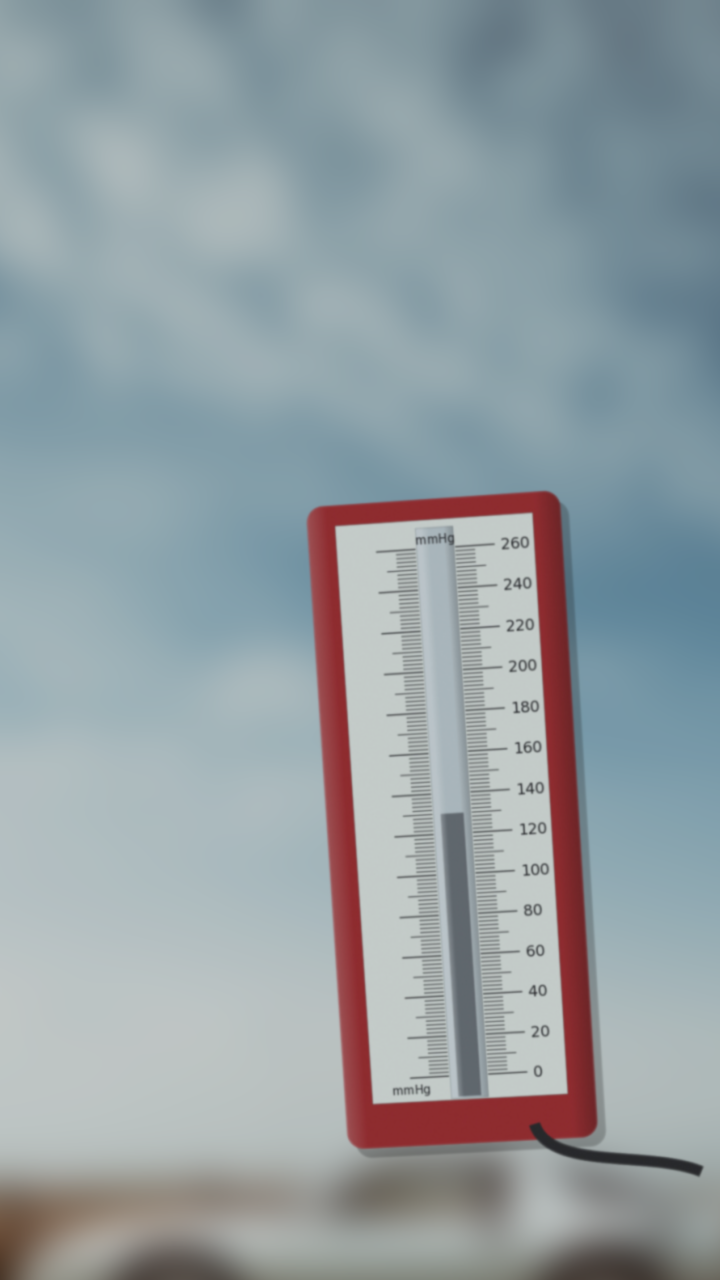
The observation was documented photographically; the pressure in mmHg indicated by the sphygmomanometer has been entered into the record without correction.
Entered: 130 mmHg
